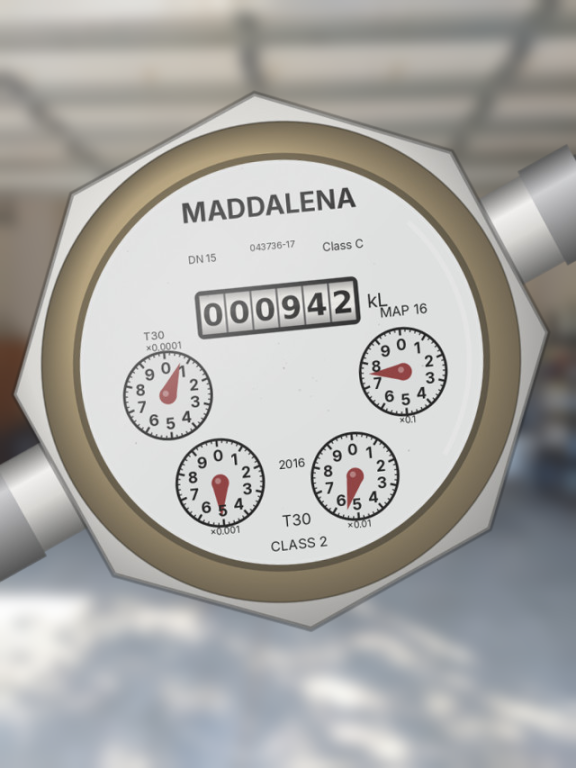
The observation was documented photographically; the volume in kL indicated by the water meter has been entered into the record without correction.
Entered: 942.7550 kL
